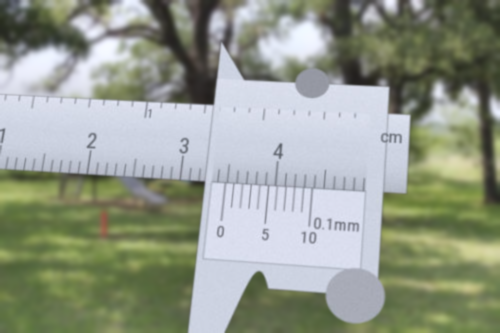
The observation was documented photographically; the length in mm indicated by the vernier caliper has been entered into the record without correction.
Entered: 34.8 mm
